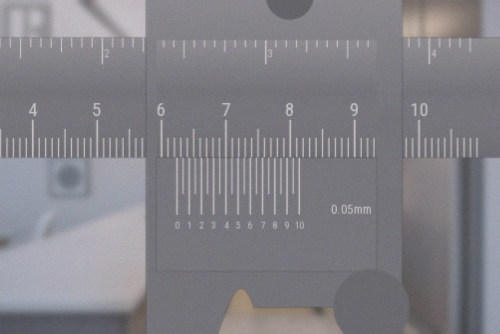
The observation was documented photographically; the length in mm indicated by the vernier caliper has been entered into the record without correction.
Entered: 62.4 mm
